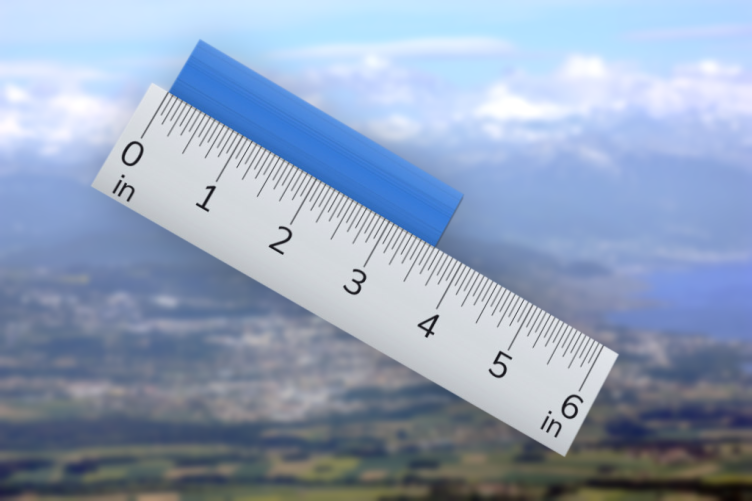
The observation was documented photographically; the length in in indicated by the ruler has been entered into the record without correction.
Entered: 3.625 in
